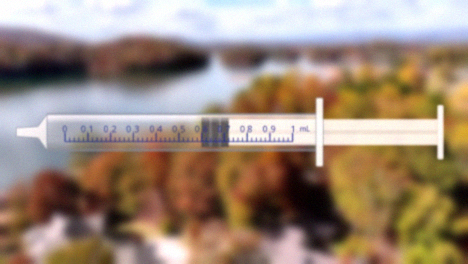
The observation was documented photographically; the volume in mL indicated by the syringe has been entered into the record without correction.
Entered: 0.6 mL
